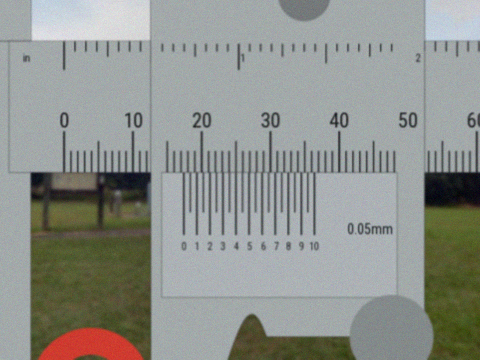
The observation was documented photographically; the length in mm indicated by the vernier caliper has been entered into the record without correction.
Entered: 17.4 mm
